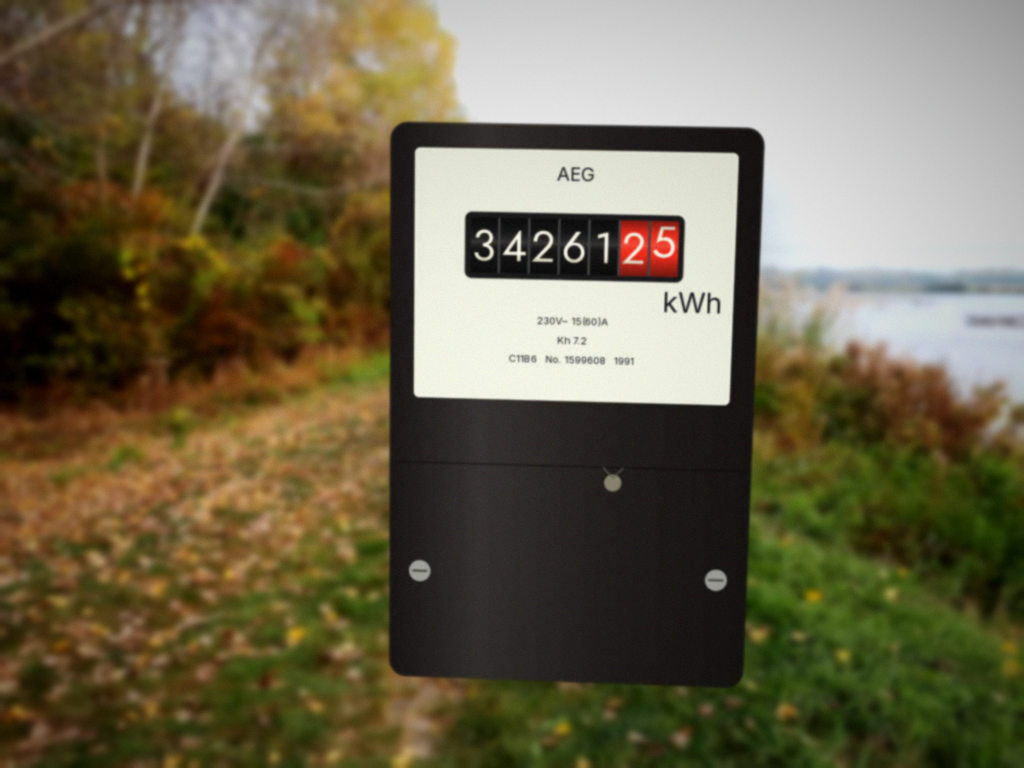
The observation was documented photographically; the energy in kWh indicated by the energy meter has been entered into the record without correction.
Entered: 34261.25 kWh
